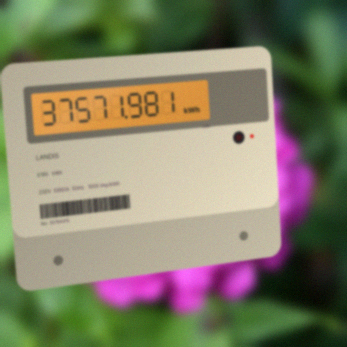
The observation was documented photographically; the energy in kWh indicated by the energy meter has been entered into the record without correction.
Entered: 37571.981 kWh
